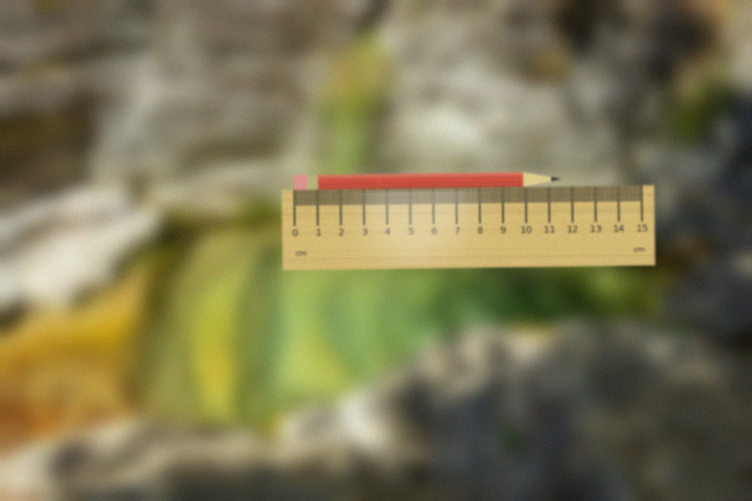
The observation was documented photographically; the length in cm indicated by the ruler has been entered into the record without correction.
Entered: 11.5 cm
